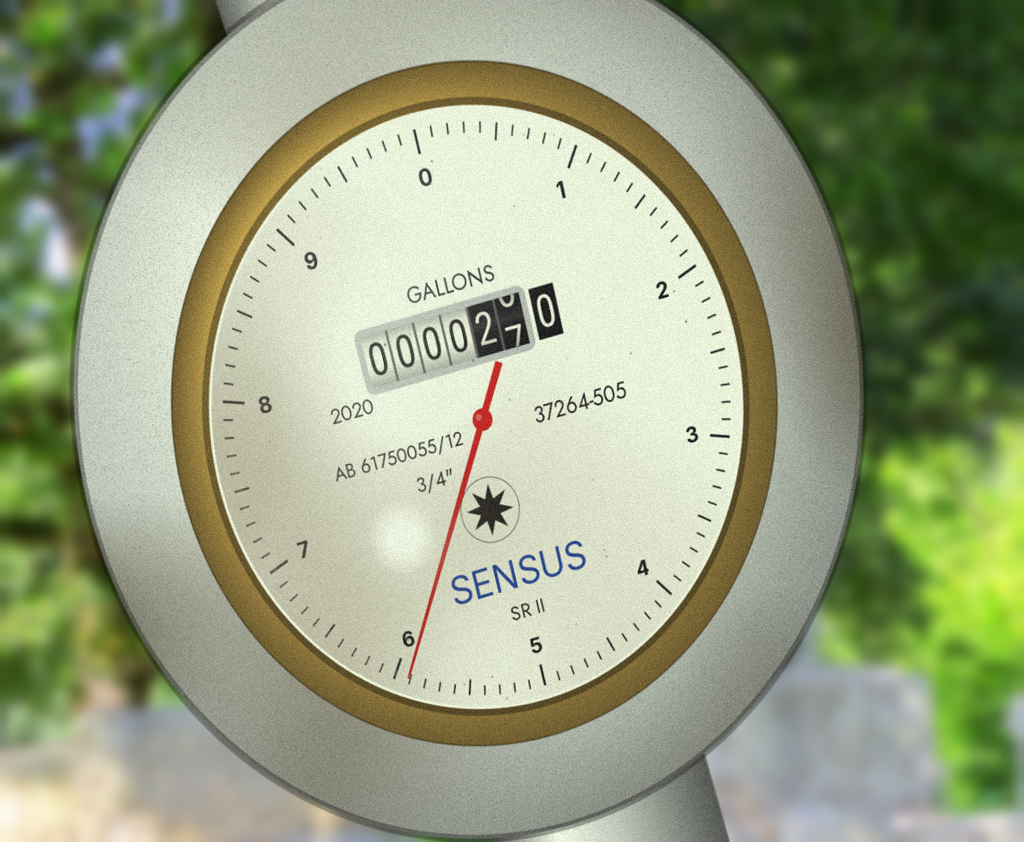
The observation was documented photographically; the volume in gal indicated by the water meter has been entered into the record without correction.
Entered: 265.9 gal
